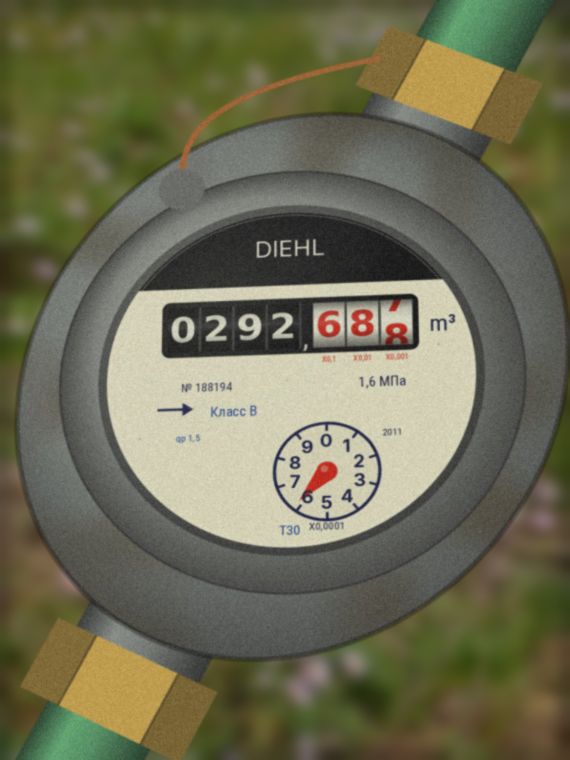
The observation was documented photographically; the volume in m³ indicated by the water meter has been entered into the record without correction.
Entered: 292.6876 m³
